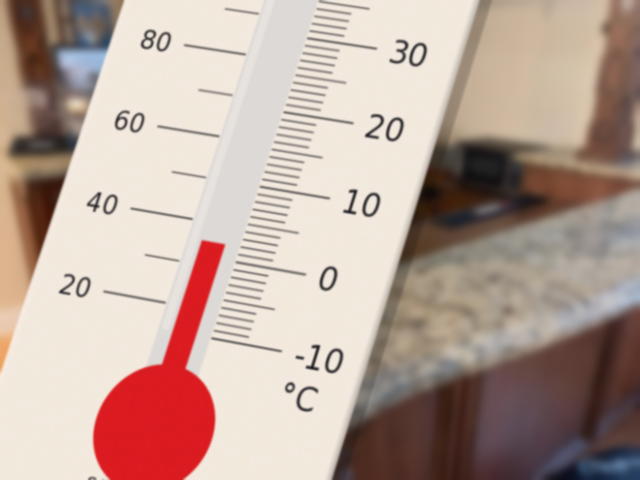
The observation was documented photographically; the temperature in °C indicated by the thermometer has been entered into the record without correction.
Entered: 2 °C
